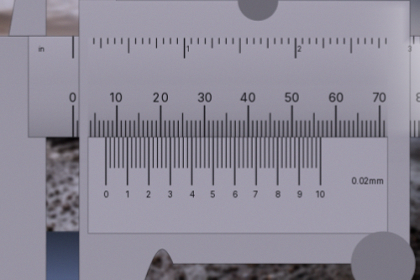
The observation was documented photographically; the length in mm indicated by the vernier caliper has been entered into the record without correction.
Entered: 7.5 mm
